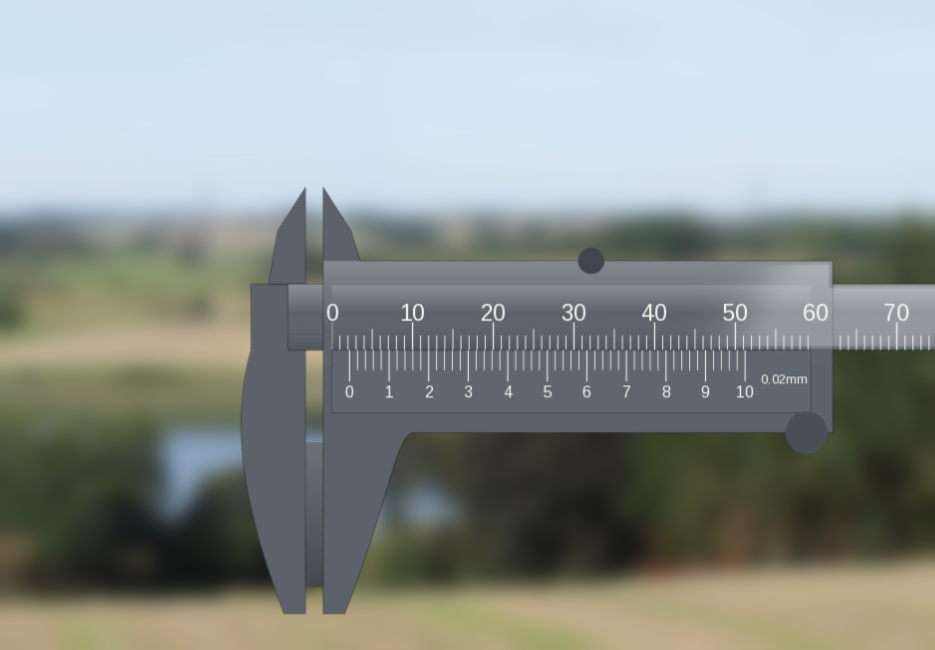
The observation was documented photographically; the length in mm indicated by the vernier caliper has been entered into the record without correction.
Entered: 2.2 mm
